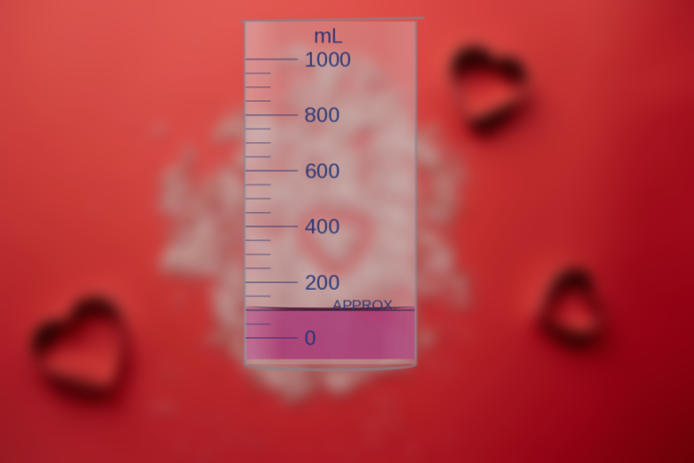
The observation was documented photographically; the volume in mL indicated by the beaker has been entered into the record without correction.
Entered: 100 mL
